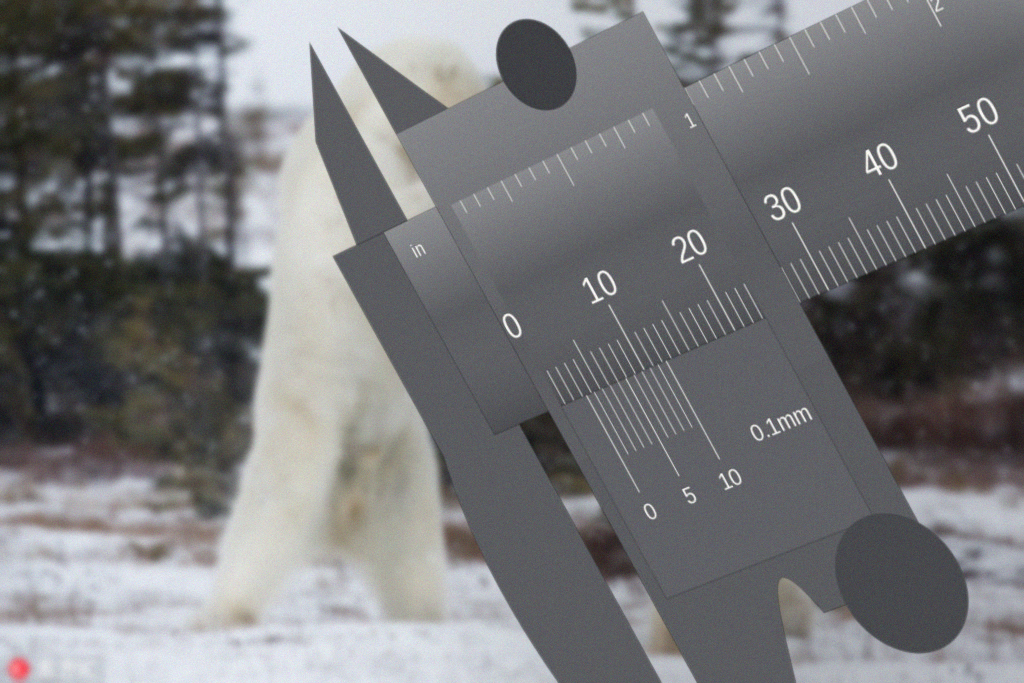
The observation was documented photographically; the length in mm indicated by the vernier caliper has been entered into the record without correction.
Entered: 3.4 mm
